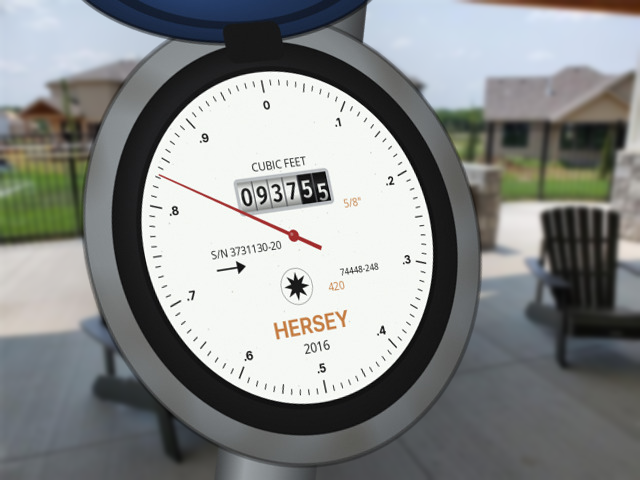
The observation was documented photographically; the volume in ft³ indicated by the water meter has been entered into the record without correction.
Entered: 93754.83 ft³
